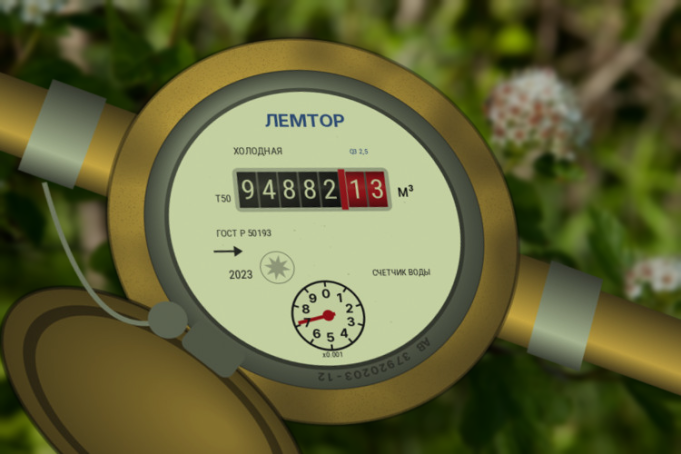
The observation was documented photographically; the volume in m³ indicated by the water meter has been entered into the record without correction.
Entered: 94882.137 m³
